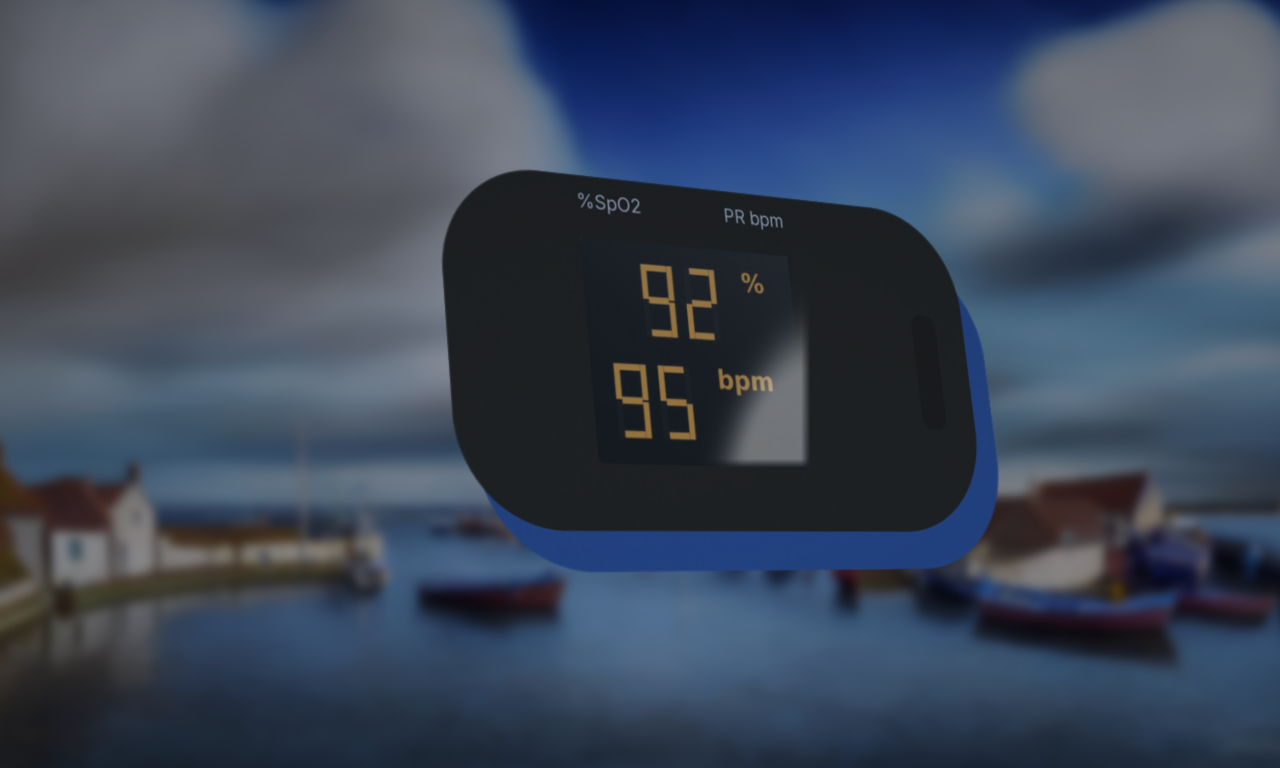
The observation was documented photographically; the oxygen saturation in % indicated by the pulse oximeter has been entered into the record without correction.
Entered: 92 %
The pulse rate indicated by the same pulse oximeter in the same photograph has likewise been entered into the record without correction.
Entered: 95 bpm
